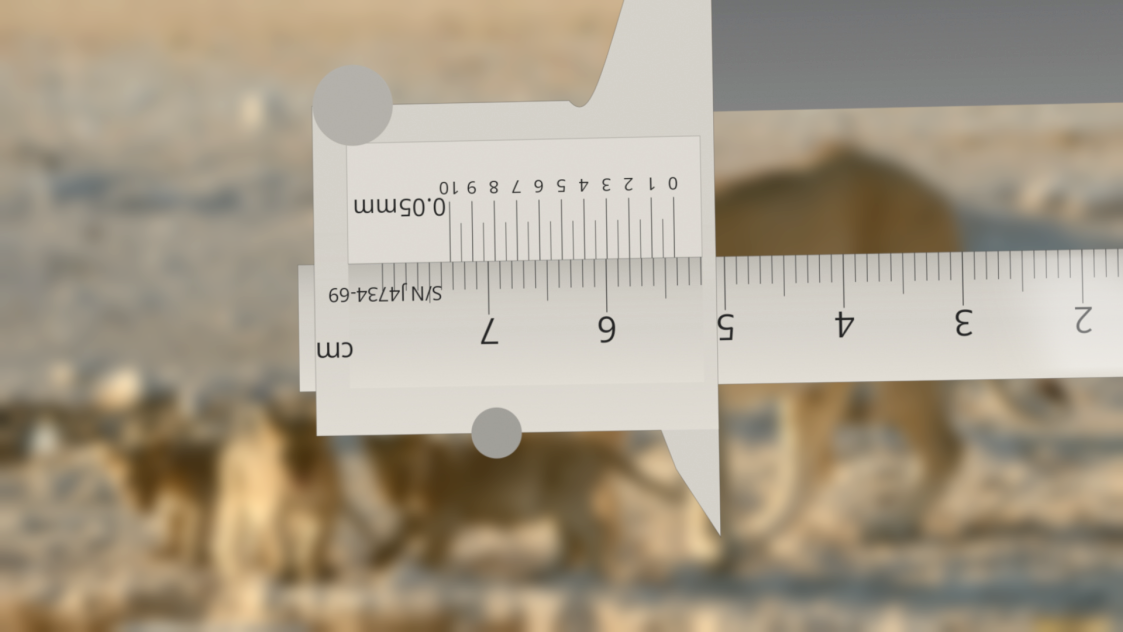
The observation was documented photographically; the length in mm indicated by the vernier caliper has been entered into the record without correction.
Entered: 54.2 mm
